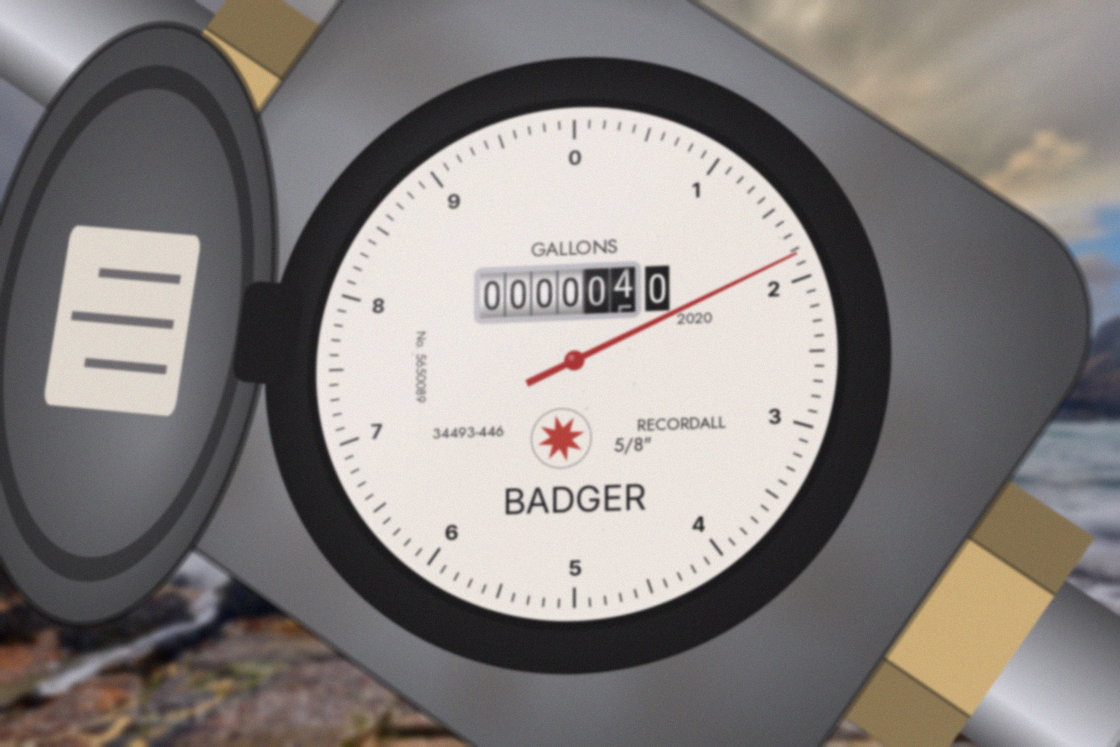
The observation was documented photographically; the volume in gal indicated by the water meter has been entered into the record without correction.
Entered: 41.8 gal
